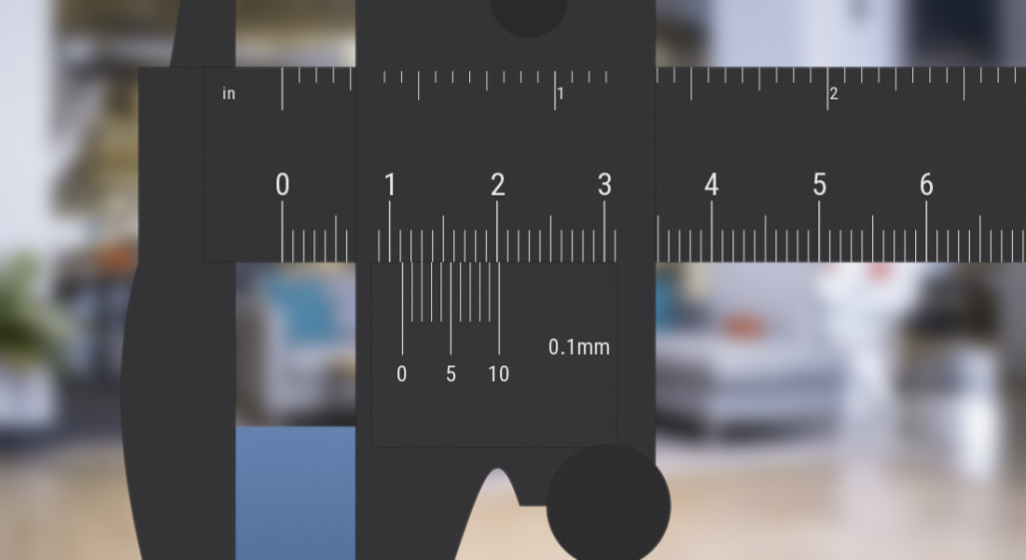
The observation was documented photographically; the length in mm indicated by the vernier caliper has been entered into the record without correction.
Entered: 11.2 mm
